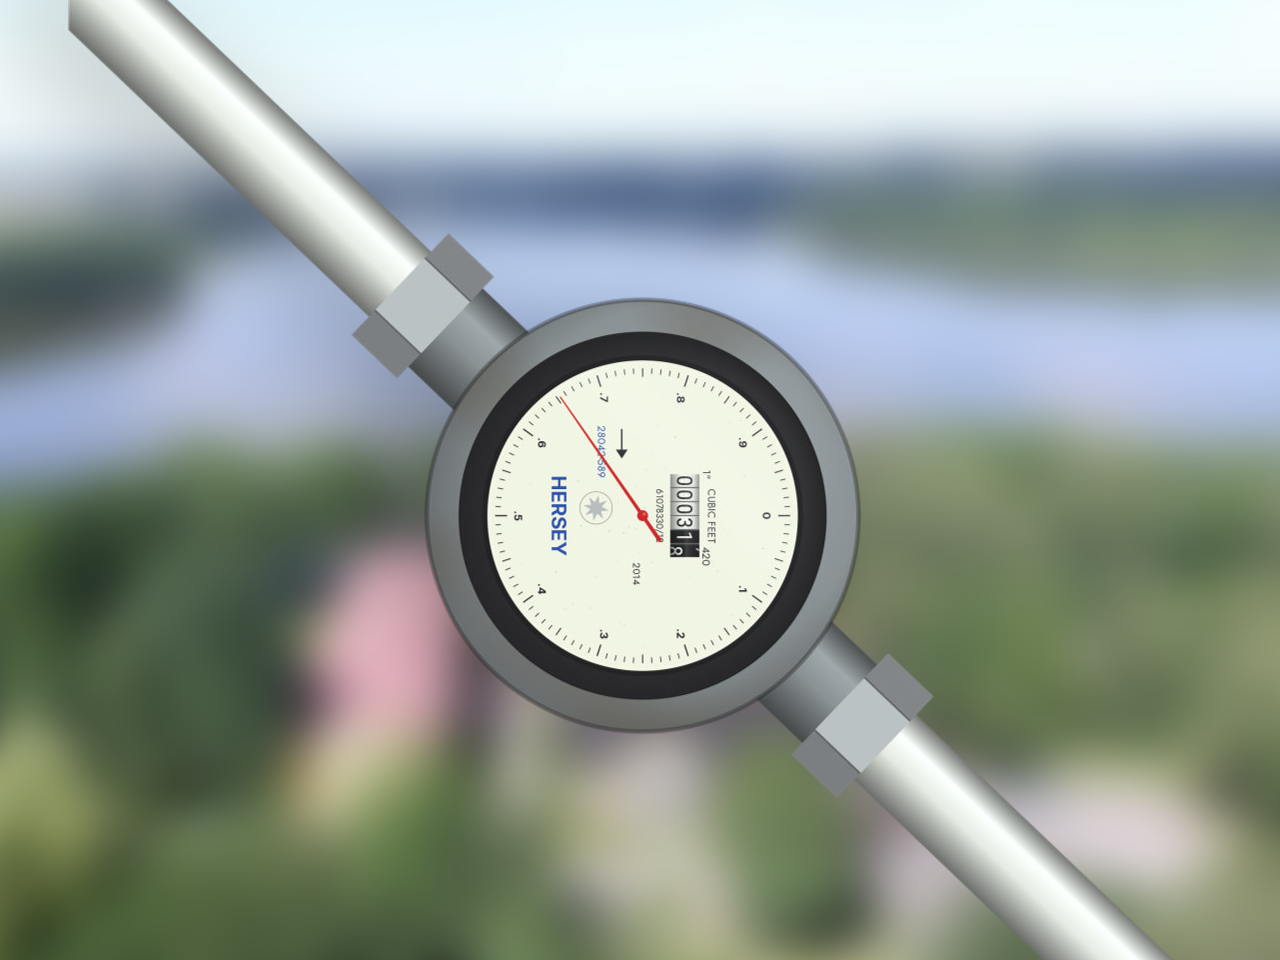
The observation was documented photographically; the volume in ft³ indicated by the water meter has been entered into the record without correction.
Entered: 317.65 ft³
